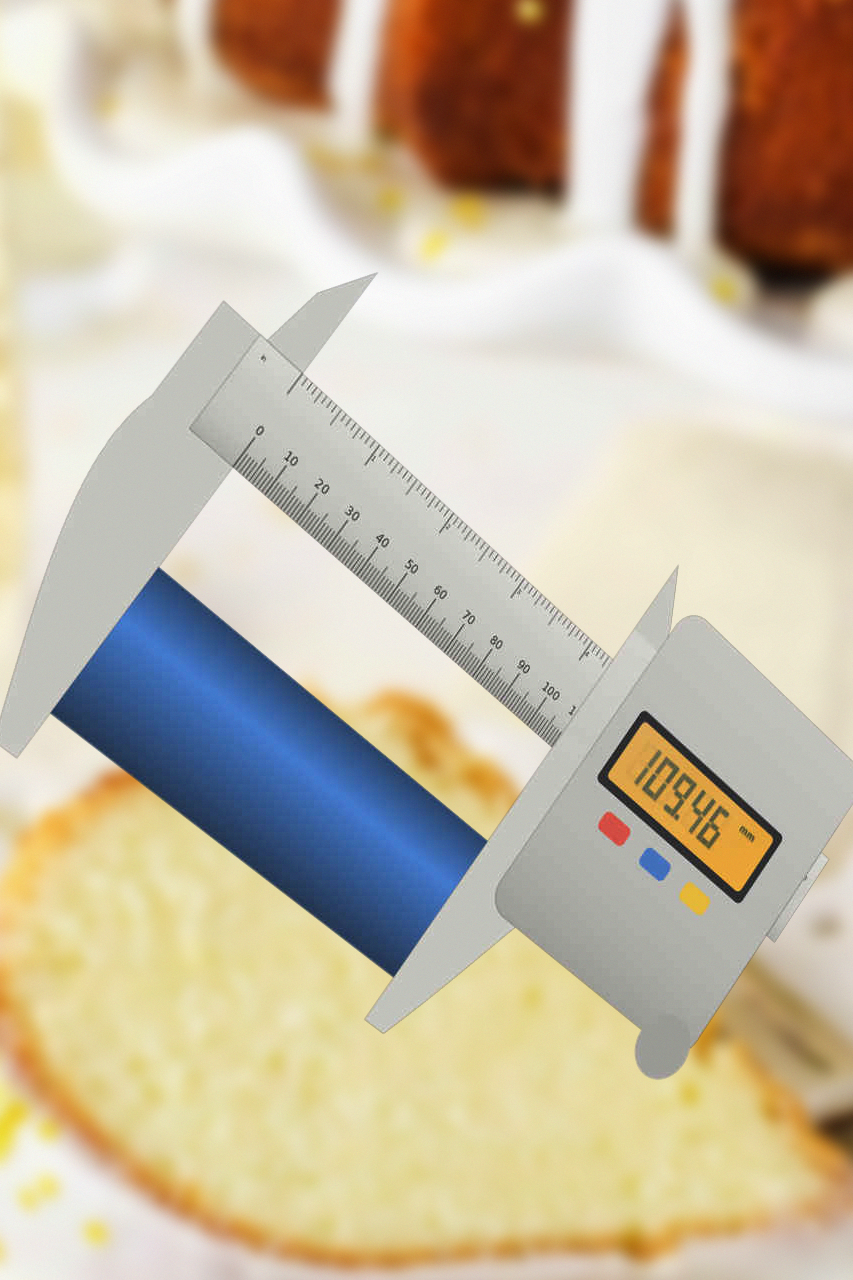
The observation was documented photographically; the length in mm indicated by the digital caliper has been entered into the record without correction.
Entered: 109.46 mm
